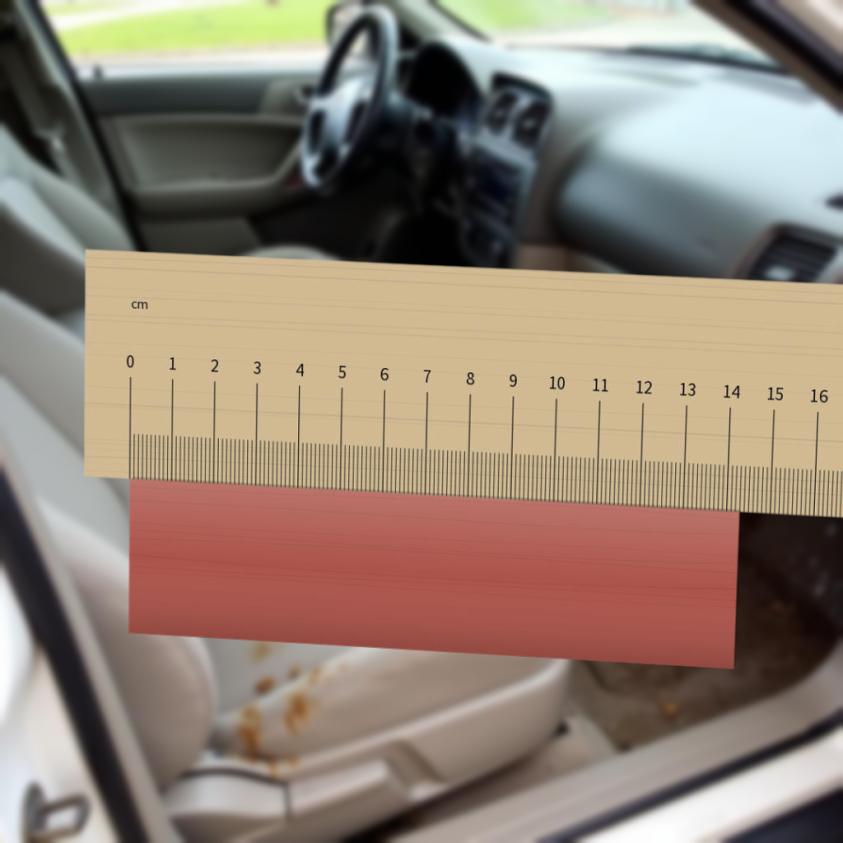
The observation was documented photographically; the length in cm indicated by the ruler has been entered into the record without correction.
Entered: 14.3 cm
